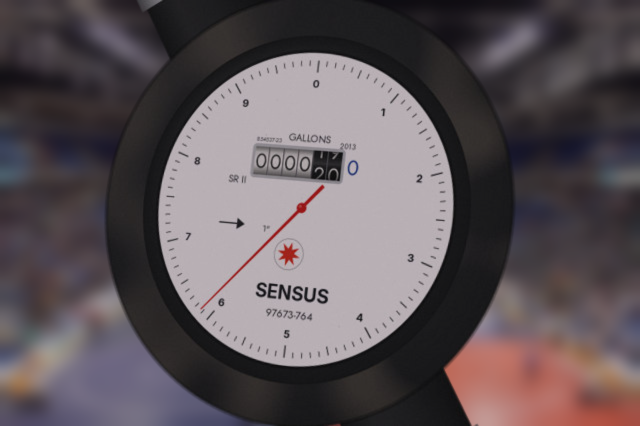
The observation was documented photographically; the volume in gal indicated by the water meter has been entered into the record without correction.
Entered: 196.1 gal
